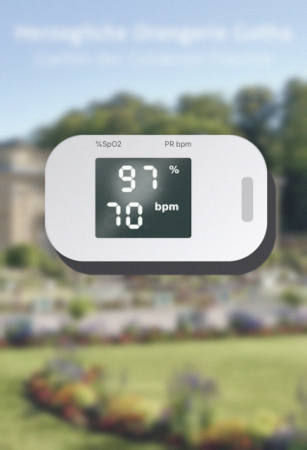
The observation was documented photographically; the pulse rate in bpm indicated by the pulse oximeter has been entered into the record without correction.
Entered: 70 bpm
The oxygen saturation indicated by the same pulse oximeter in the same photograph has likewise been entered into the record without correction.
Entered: 97 %
